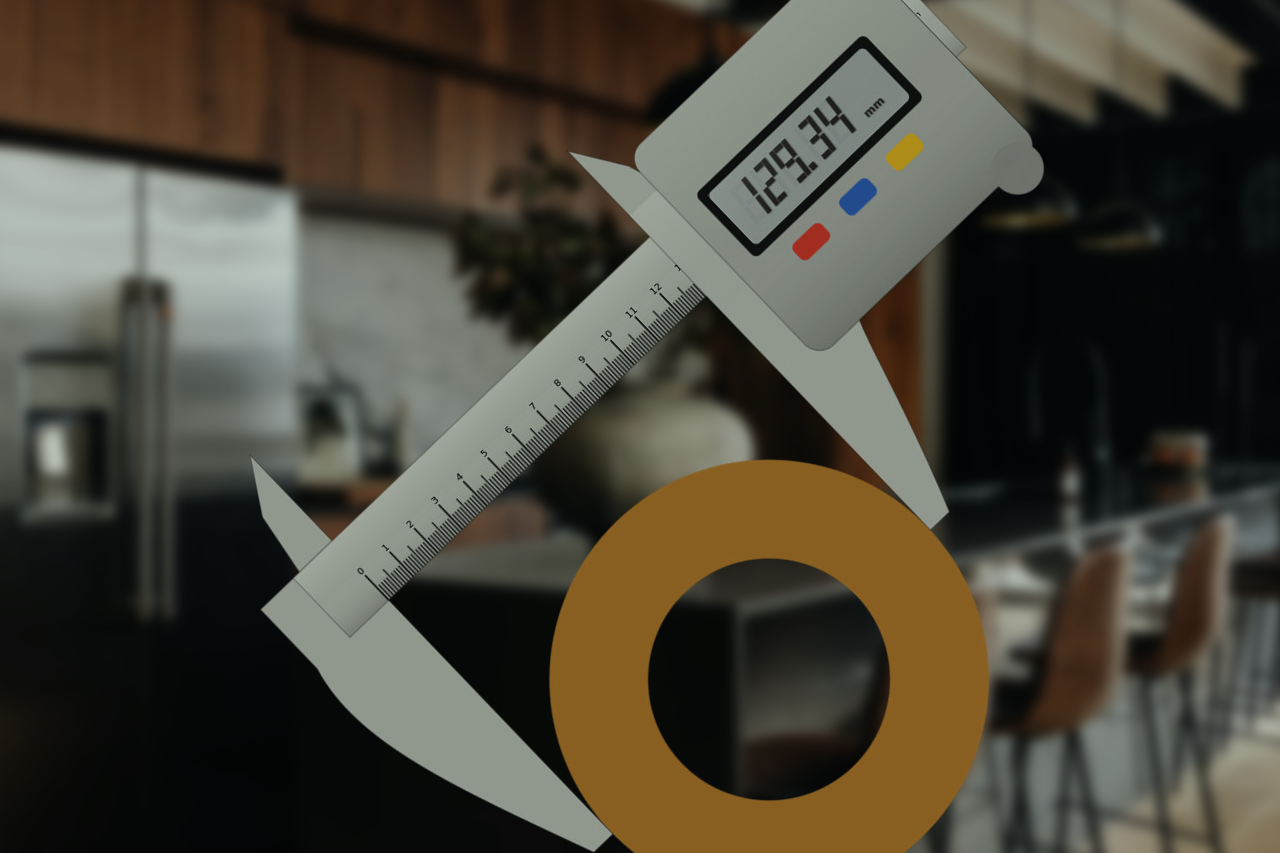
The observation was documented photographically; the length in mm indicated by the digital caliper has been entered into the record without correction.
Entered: 129.34 mm
